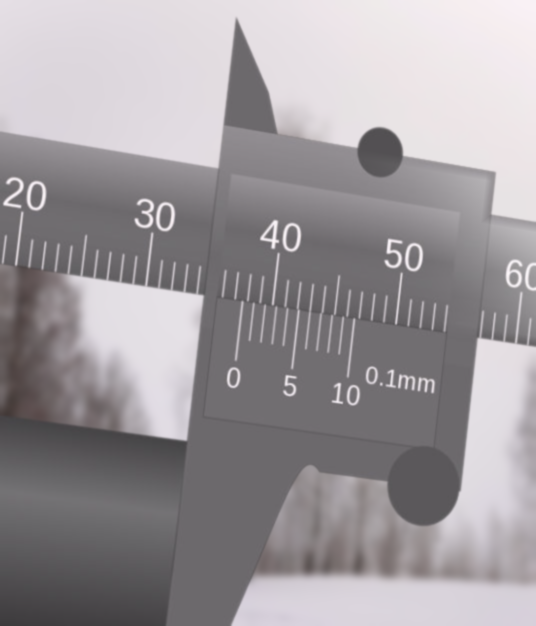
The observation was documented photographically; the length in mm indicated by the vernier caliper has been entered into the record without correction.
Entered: 37.6 mm
